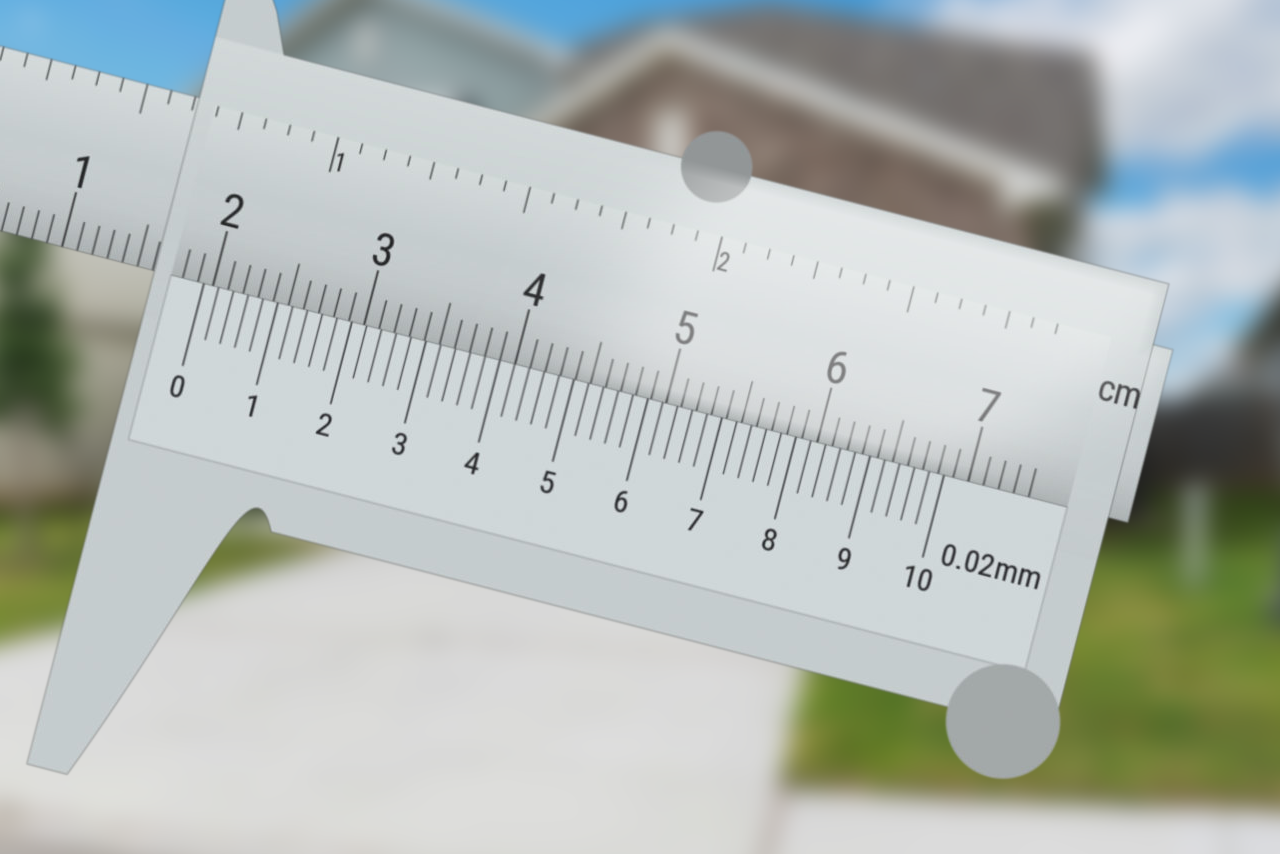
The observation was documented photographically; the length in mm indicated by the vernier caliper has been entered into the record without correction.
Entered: 19.4 mm
